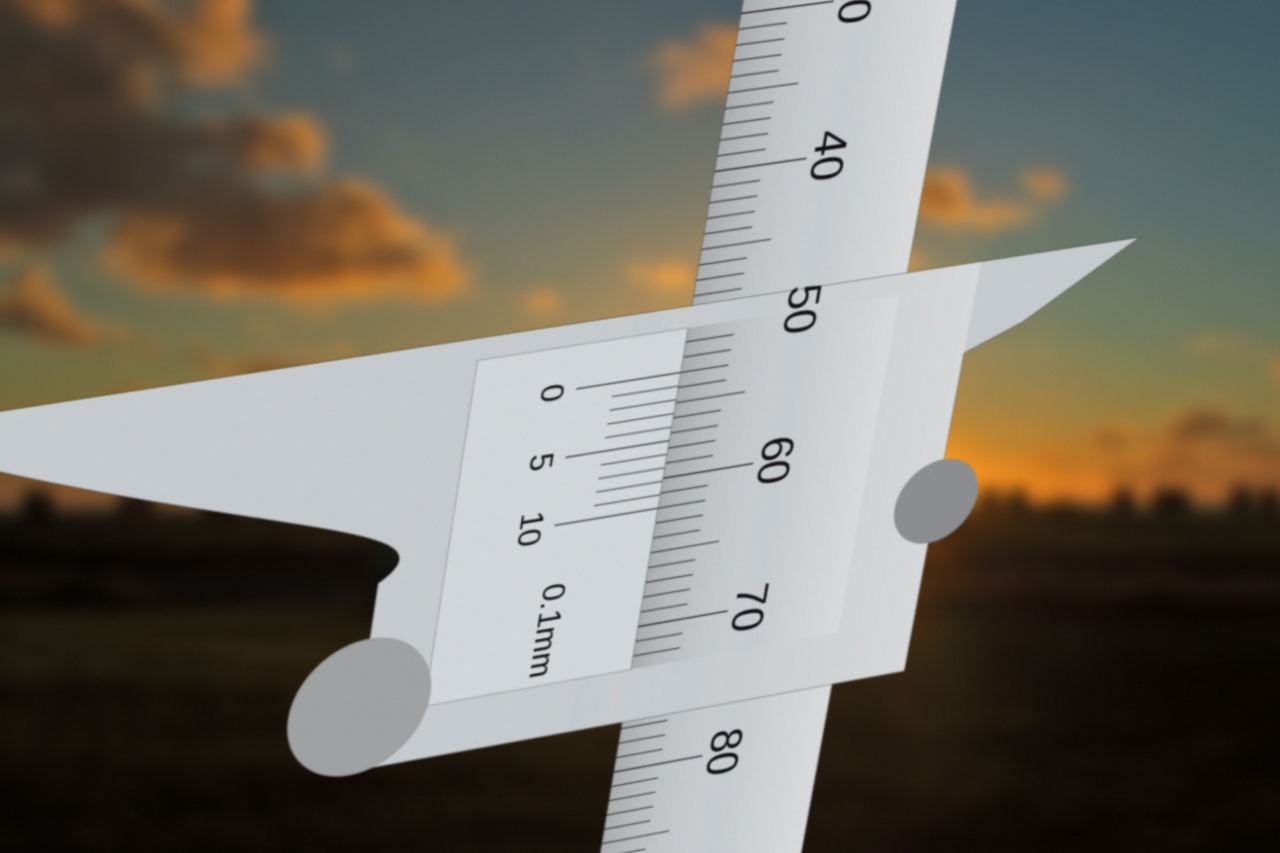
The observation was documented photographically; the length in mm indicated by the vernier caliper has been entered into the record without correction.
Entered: 53.0 mm
